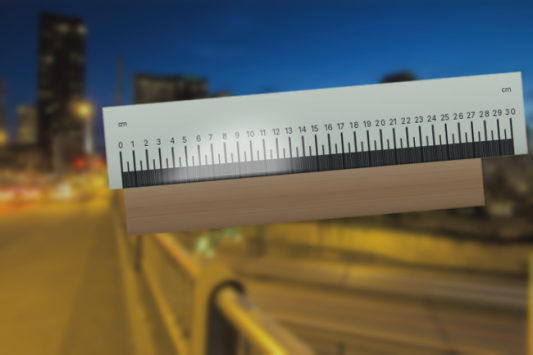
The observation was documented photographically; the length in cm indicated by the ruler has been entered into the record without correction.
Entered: 27.5 cm
